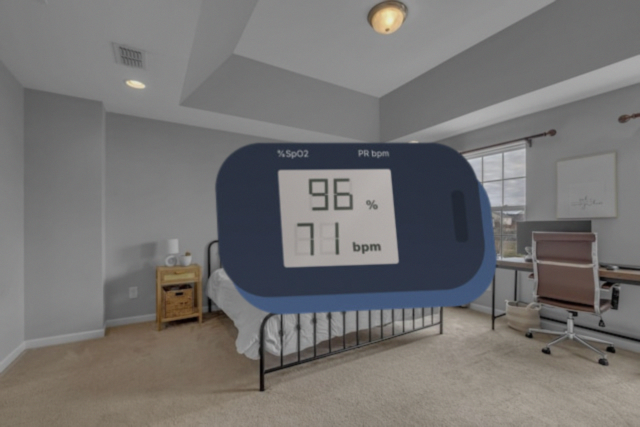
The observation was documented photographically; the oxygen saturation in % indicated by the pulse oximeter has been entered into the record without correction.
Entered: 96 %
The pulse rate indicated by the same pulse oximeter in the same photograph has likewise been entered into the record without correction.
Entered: 71 bpm
